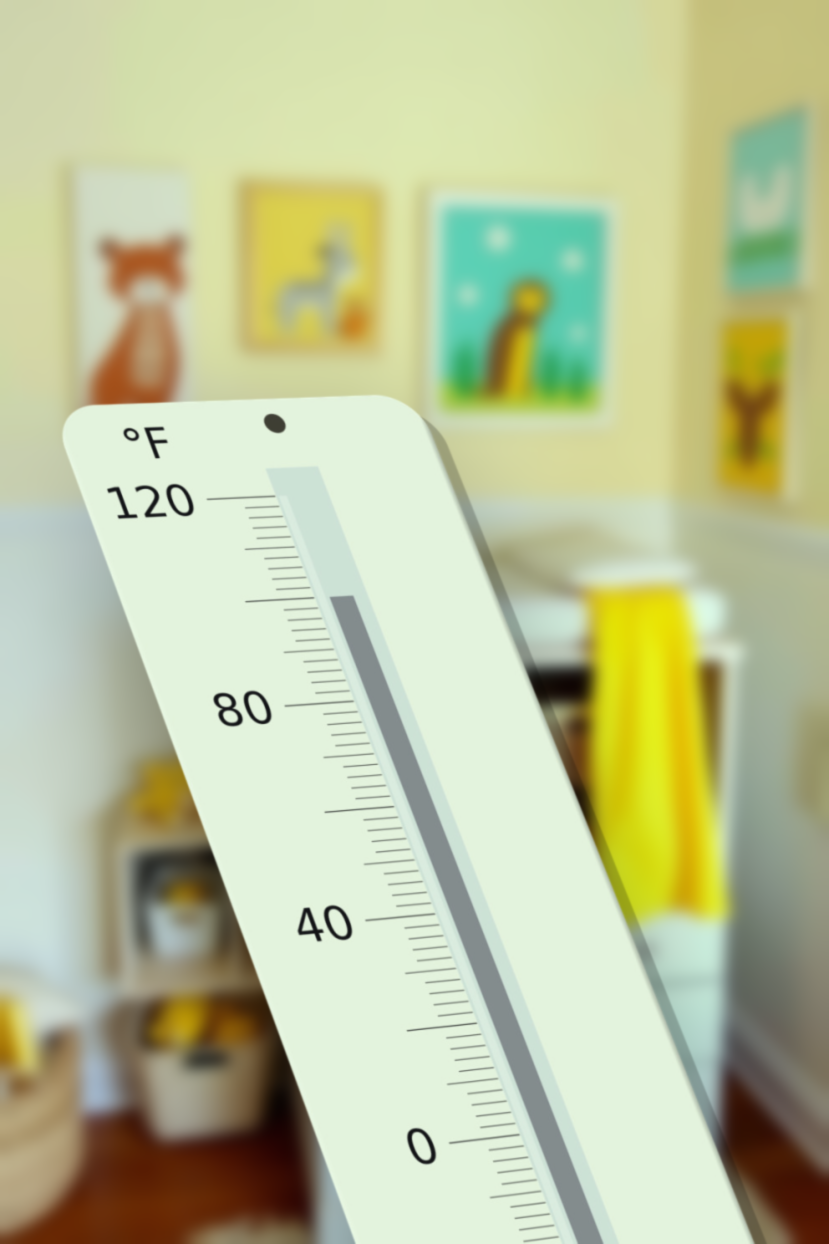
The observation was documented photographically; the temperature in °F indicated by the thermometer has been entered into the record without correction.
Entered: 100 °F
